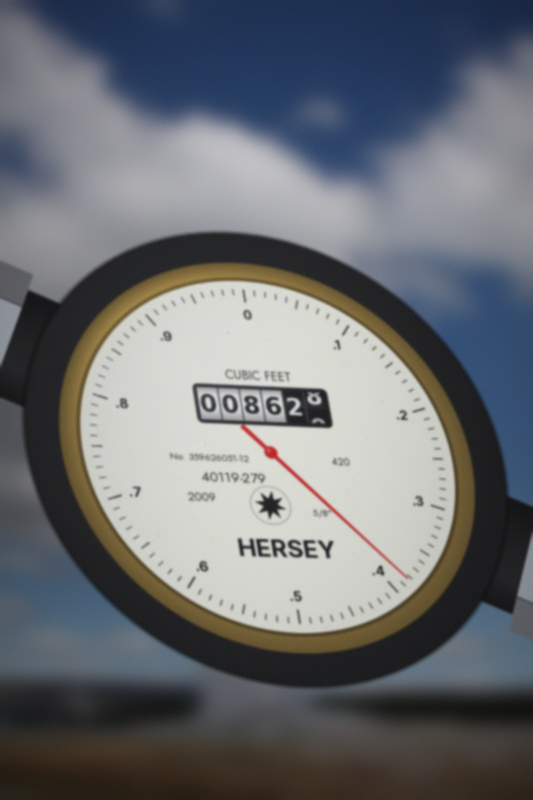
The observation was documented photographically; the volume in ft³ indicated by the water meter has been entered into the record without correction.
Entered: 8628.38 ft³
